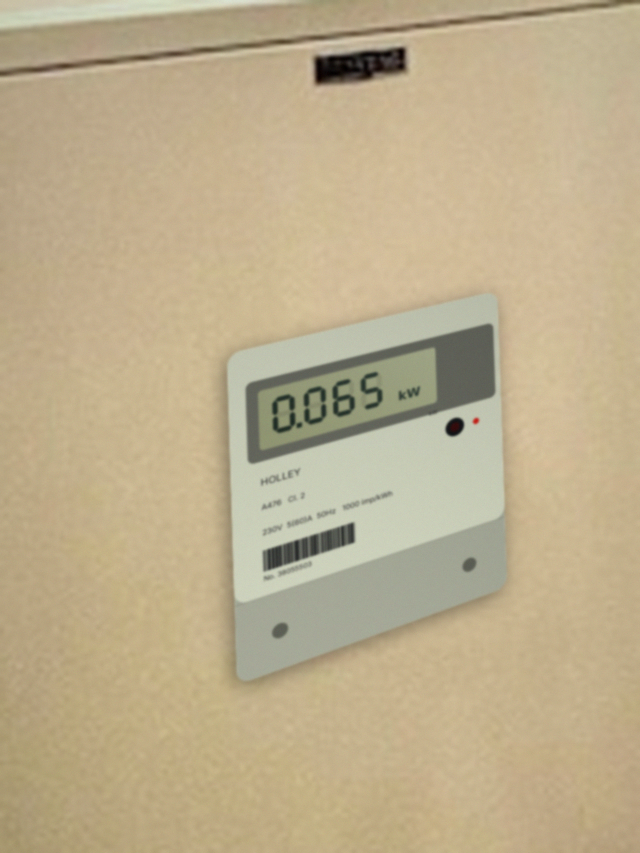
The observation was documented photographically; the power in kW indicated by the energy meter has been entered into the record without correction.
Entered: 0.065 kW
